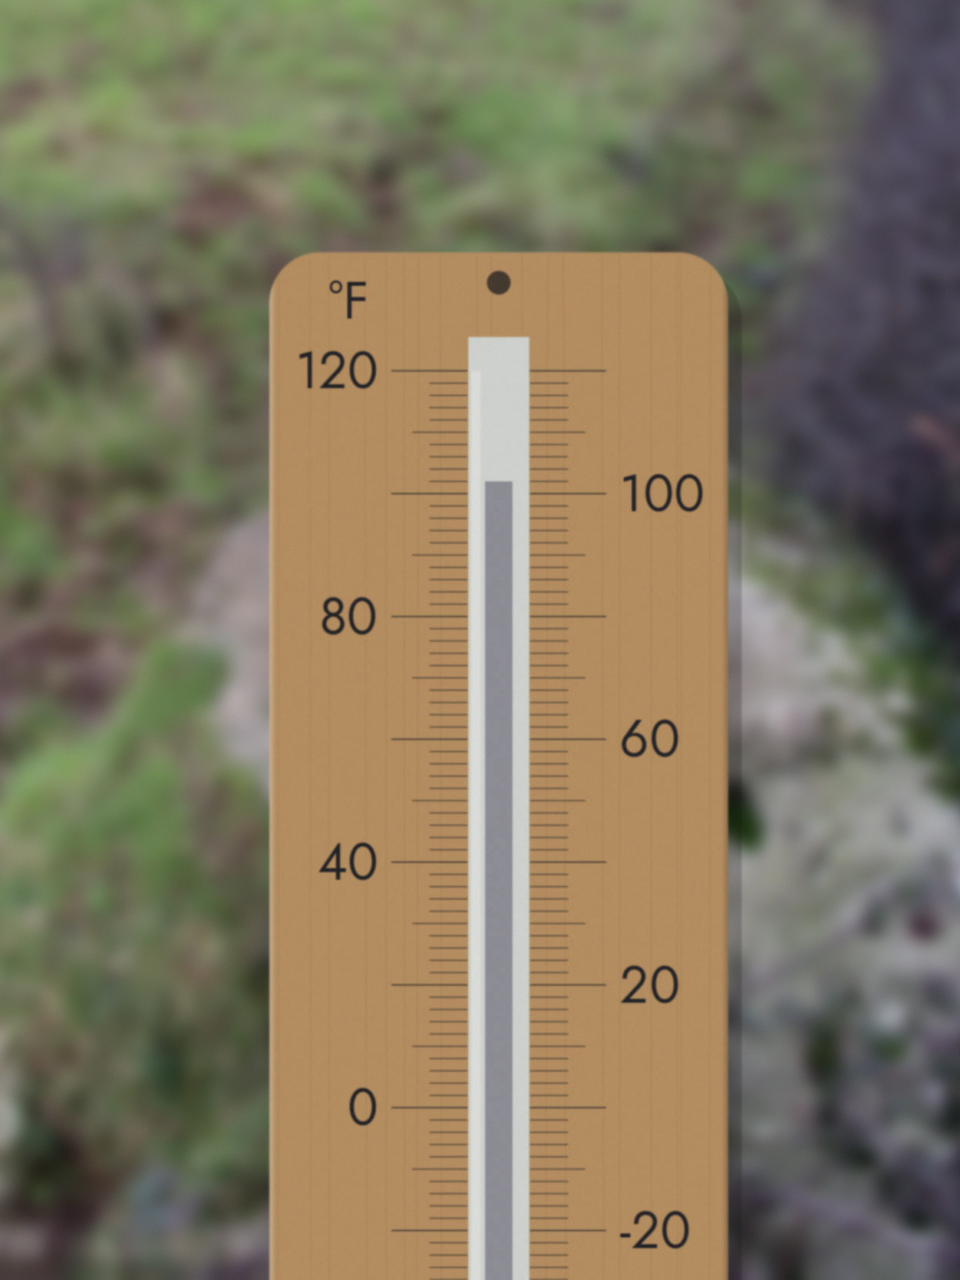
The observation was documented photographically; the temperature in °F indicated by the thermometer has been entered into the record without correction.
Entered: 102 °F
